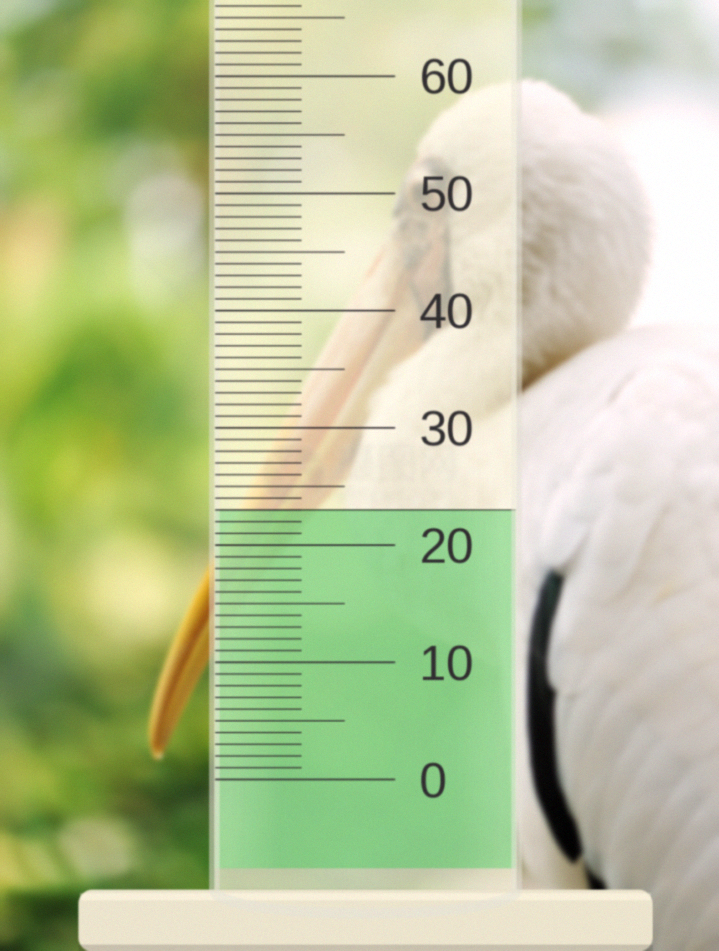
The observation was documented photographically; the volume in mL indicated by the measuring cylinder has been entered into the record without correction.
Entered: 23 mL
